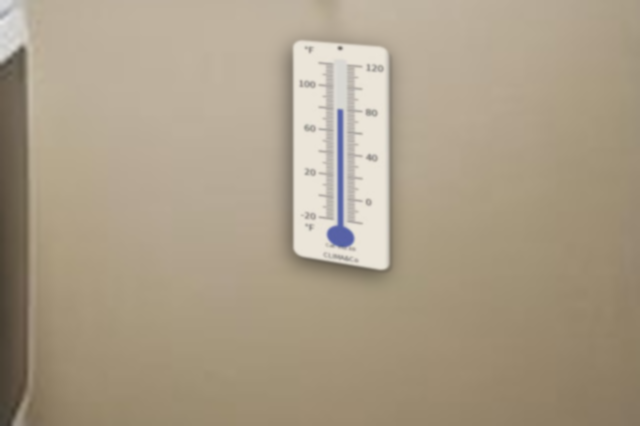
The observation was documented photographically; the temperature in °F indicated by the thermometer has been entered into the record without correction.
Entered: 80 °F
